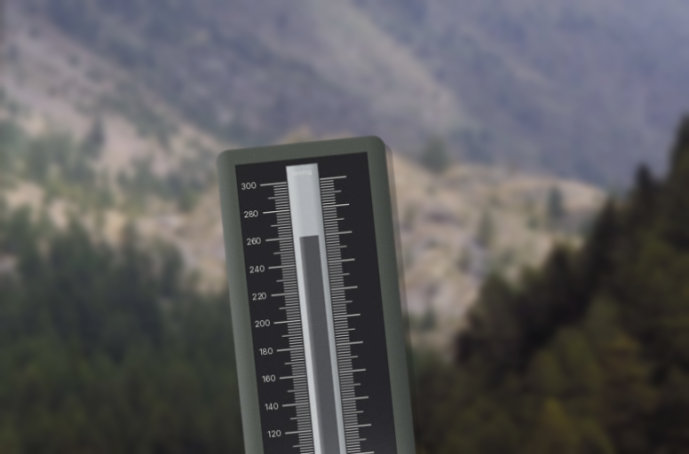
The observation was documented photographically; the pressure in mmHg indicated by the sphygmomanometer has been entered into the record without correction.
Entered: 260 mmHg
